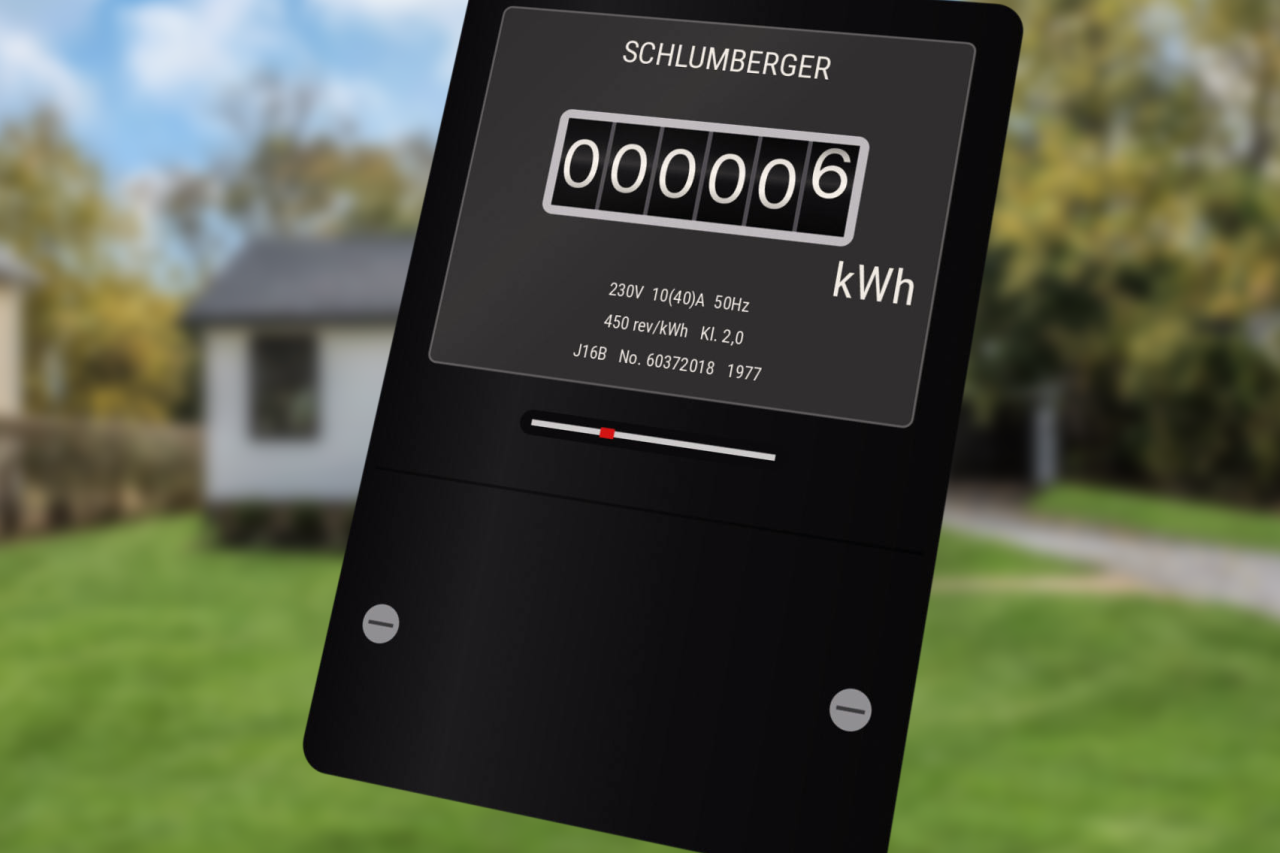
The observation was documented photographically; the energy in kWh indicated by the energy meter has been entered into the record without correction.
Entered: 6 kWh
